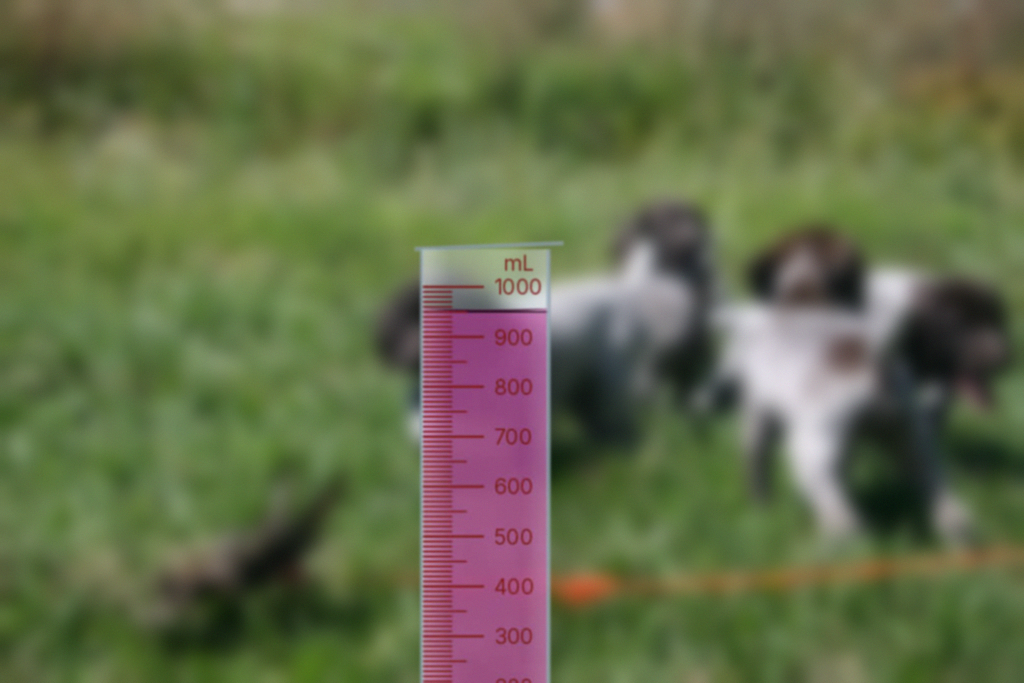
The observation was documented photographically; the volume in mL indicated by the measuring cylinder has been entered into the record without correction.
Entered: 950 mL
